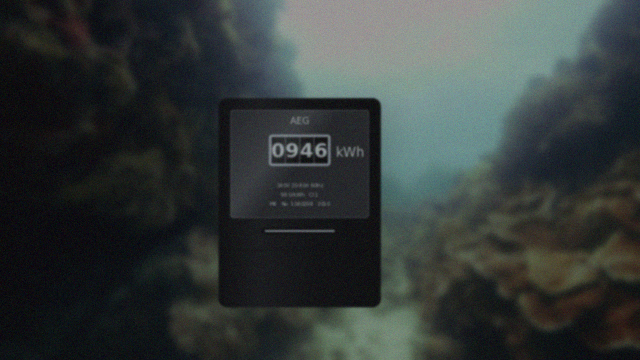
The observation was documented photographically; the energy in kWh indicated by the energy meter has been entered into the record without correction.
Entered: 946 kWh
